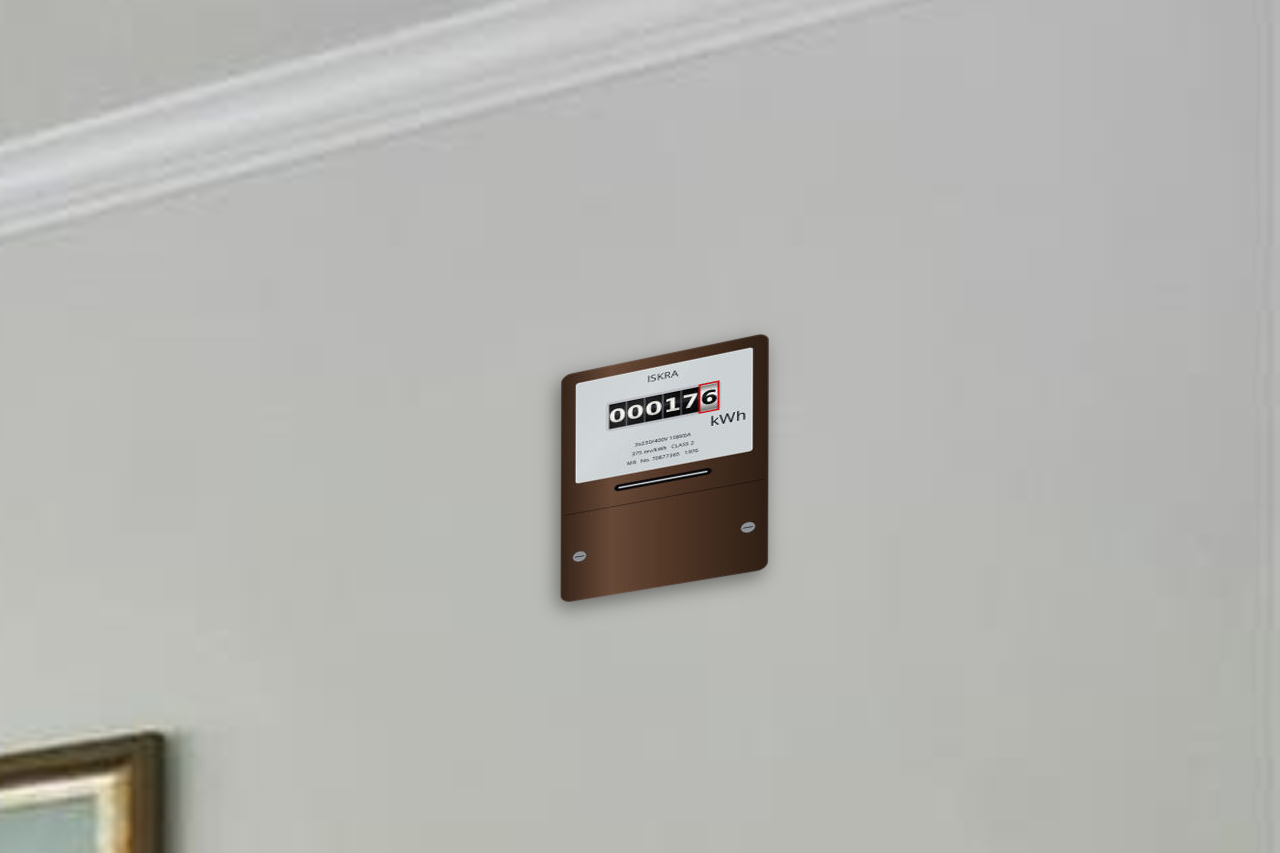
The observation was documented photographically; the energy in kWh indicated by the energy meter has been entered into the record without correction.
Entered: 17.6 kWh
